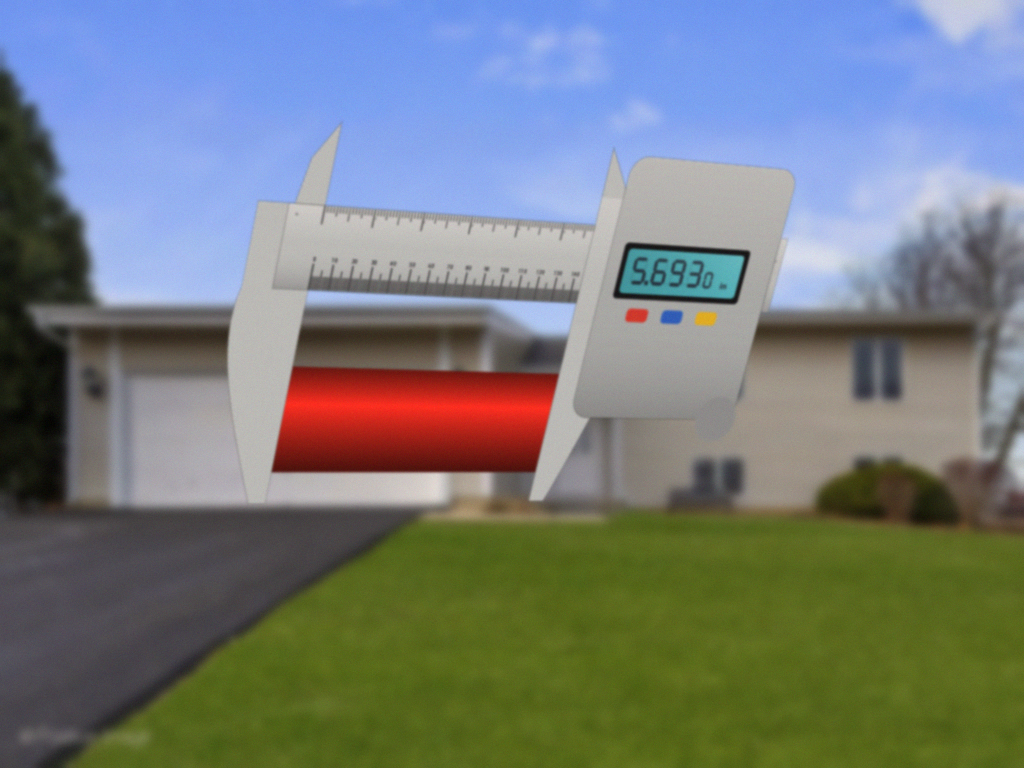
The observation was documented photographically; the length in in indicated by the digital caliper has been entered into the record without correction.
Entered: 5.6930 in
